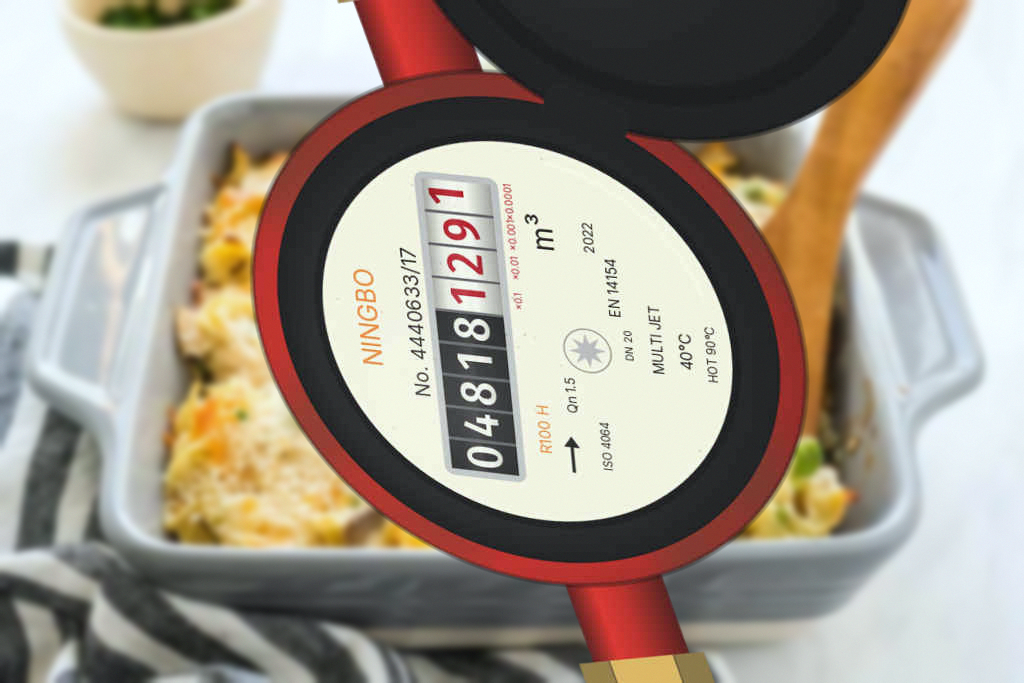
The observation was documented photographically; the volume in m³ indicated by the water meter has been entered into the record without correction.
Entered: 4818.1291 m³
